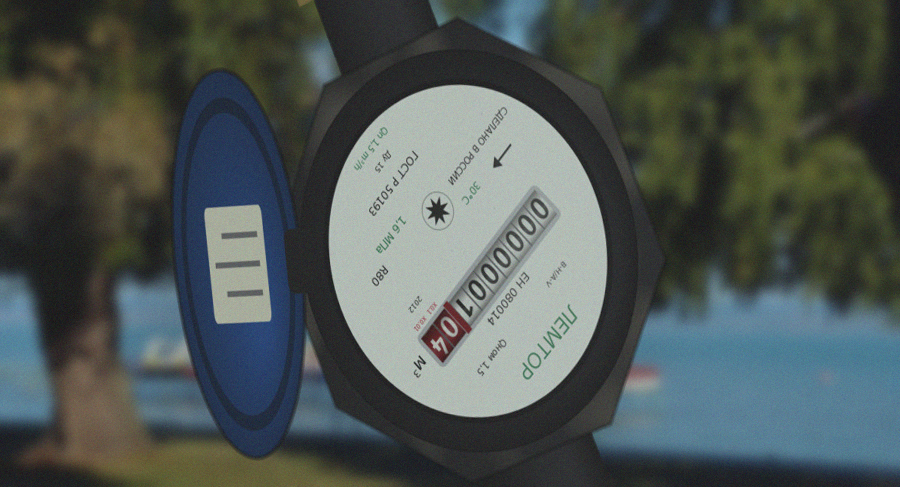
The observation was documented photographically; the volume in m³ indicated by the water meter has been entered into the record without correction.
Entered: 1.04 m³
